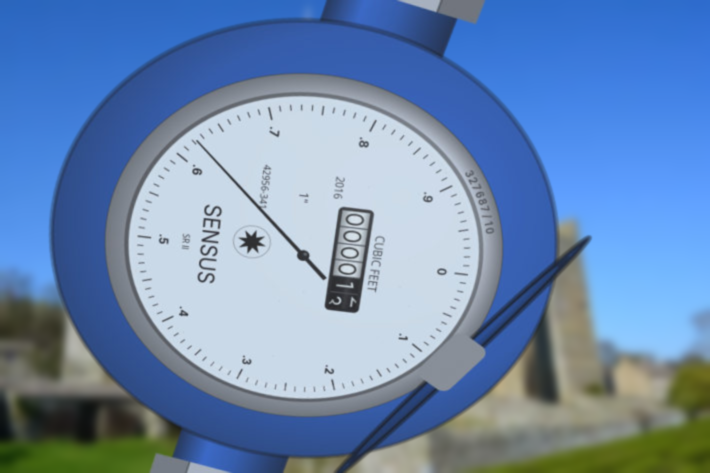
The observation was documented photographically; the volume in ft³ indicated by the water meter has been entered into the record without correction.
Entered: 12.62 ft³
